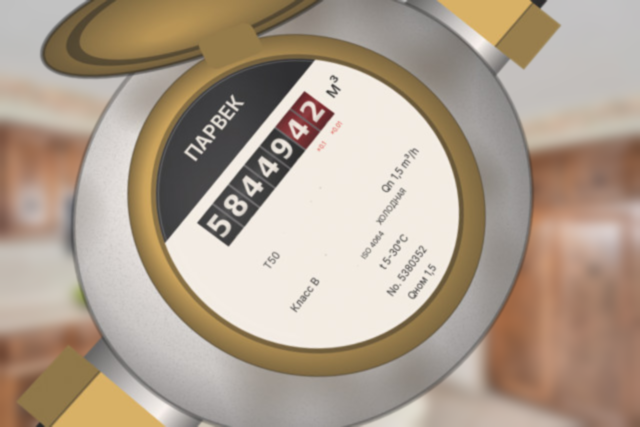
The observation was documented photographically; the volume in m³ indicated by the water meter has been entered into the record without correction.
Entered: 58449.42 m³
